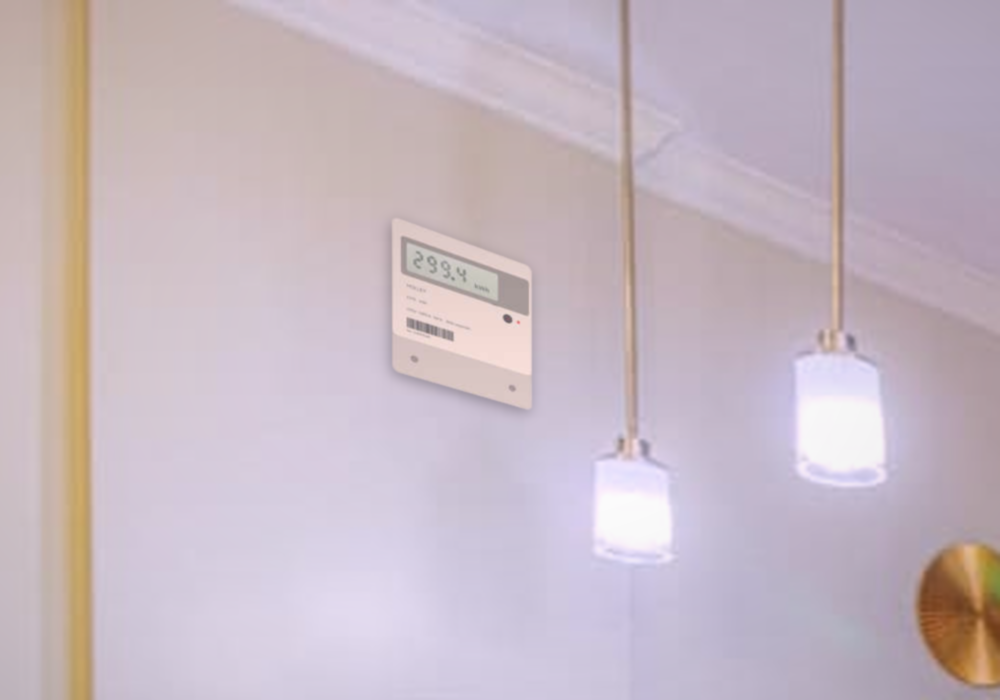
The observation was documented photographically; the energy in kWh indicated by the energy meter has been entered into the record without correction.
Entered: 299.4 kWh
